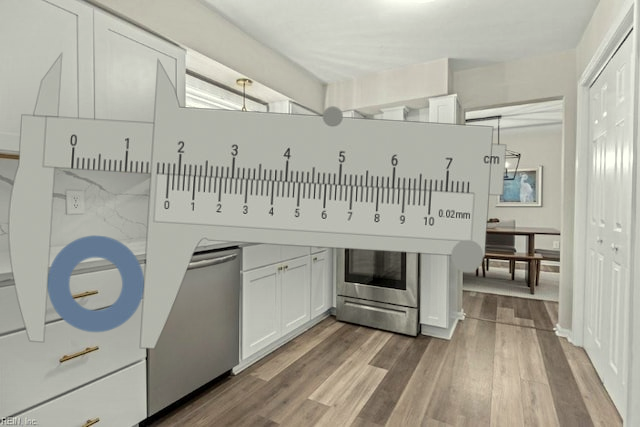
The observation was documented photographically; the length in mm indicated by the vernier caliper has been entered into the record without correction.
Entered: 18.0 mm
